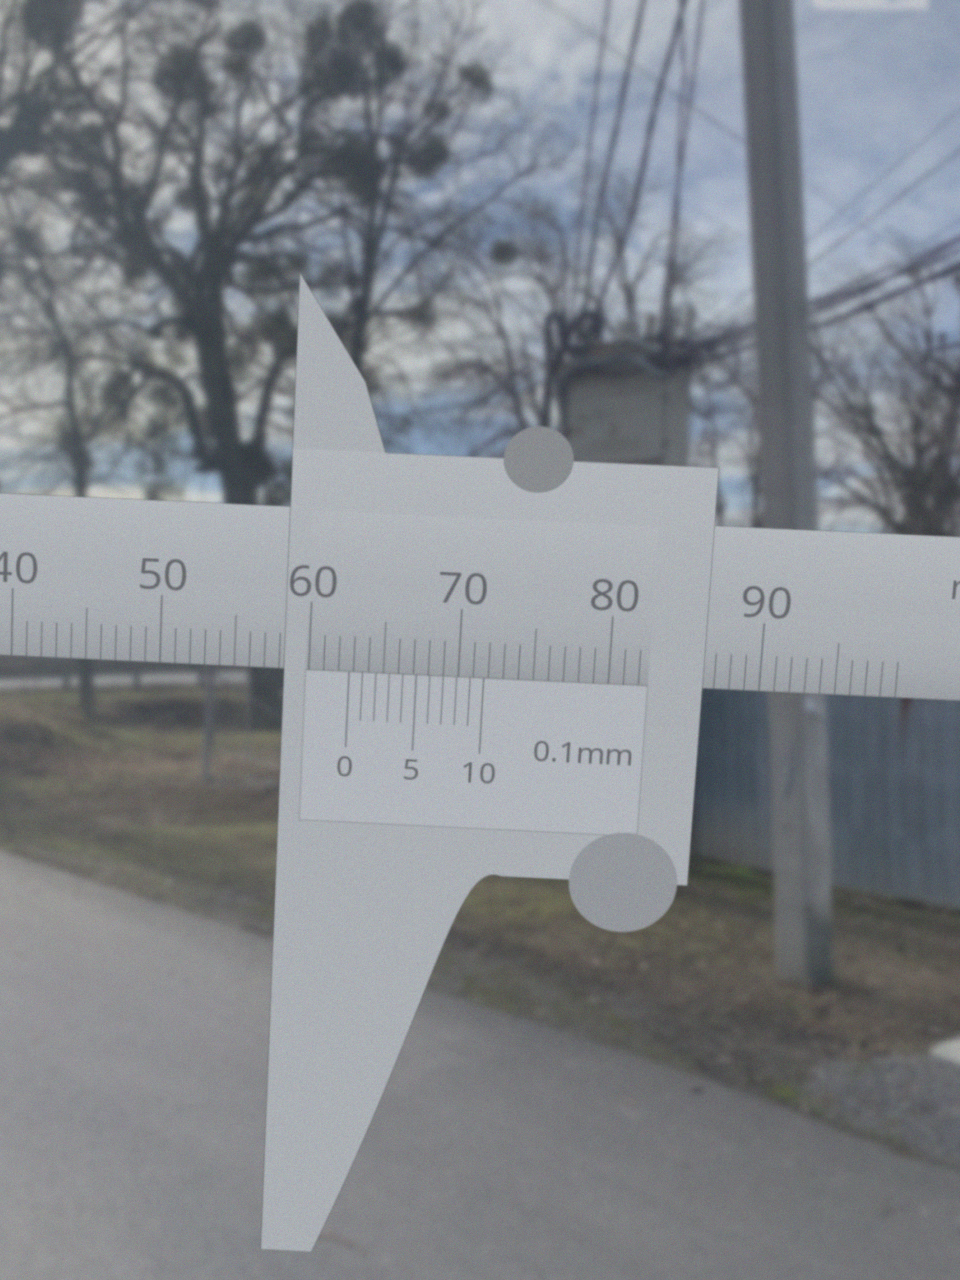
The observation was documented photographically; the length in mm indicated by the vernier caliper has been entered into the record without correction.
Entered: 62.7 mm
